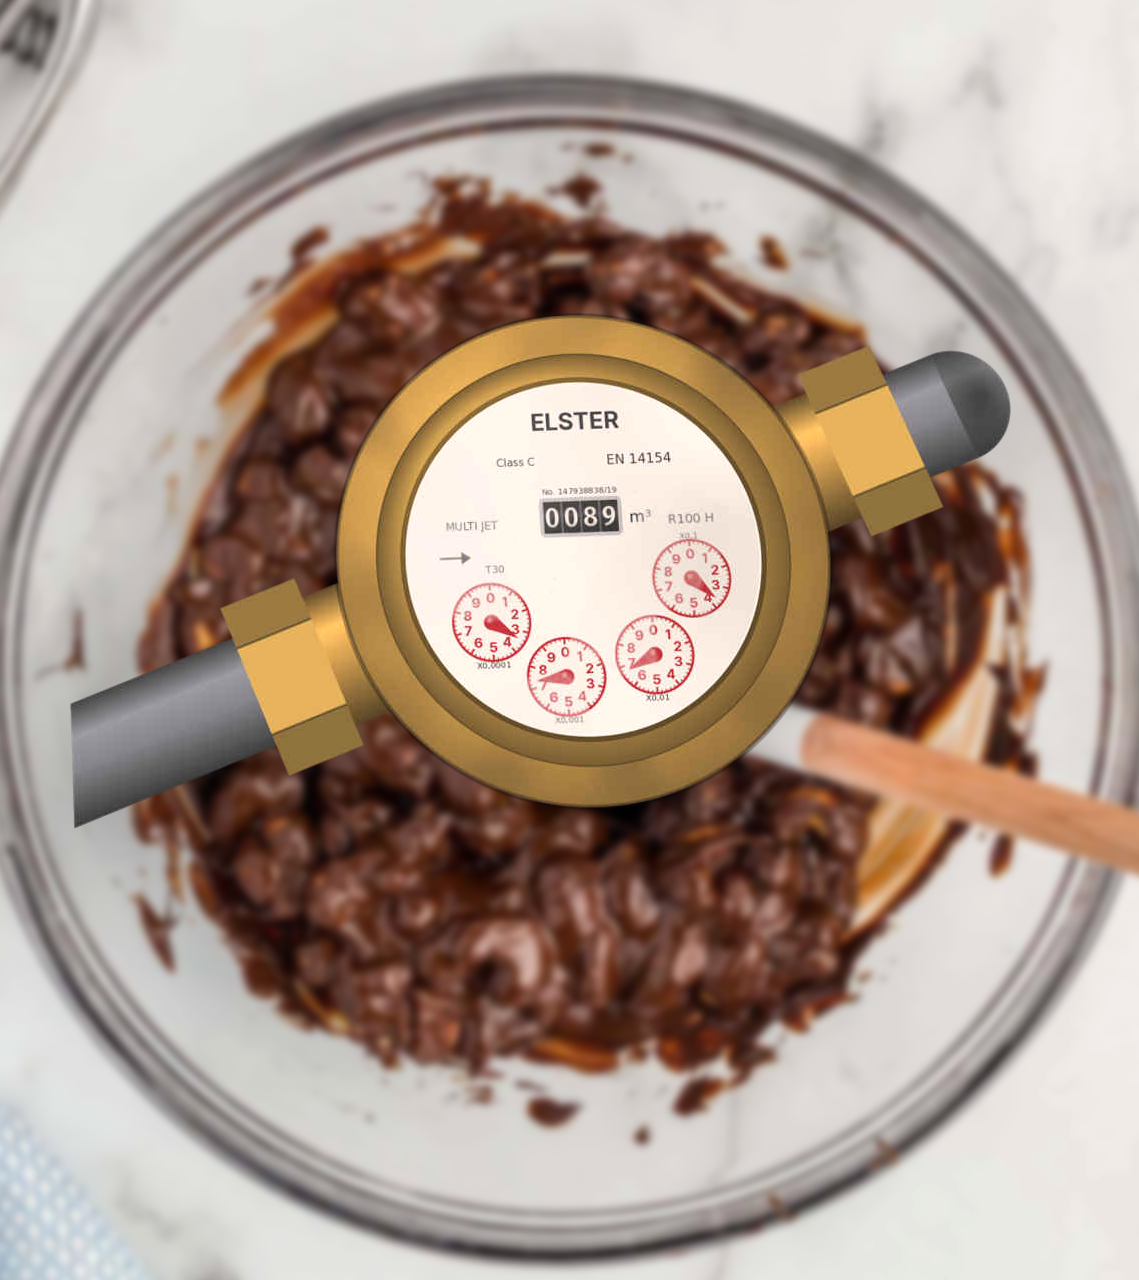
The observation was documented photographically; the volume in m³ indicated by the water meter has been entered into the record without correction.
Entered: 89.3673 m³
